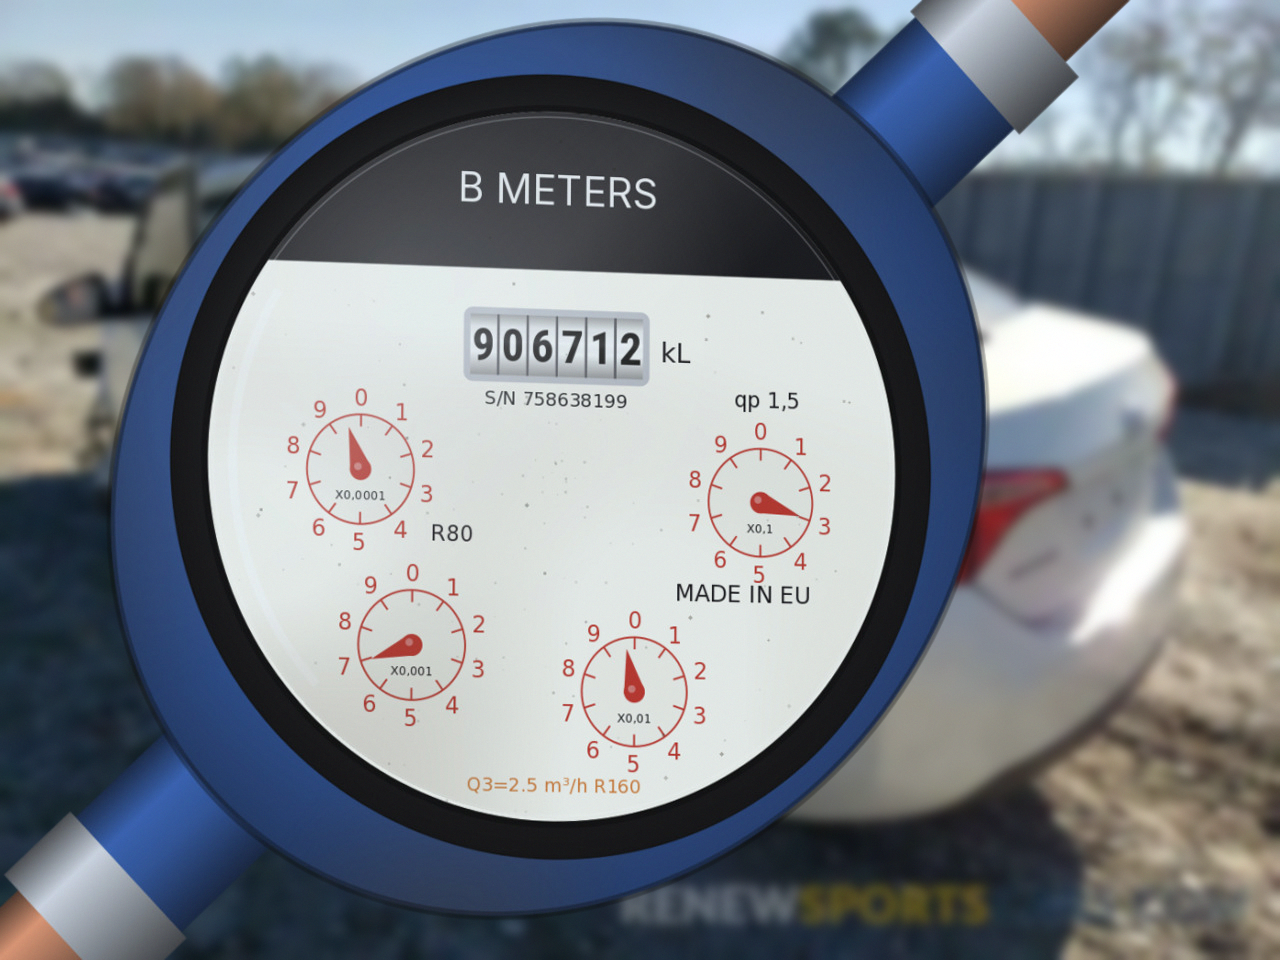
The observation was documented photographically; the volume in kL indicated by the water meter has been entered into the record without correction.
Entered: 906712.2969 kL
